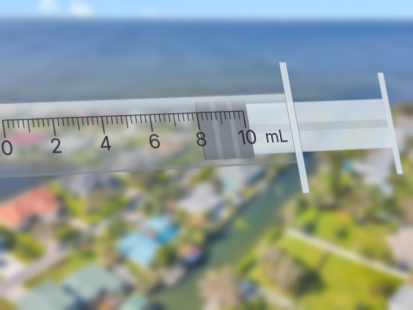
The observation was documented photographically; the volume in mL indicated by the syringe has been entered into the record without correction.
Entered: 8 mL
